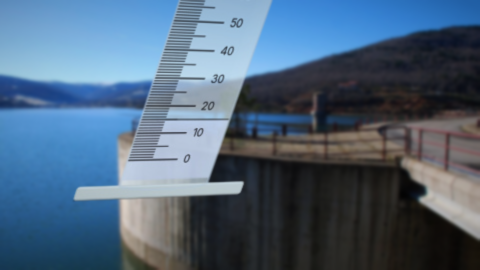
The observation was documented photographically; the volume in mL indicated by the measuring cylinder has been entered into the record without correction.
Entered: 15 mL
